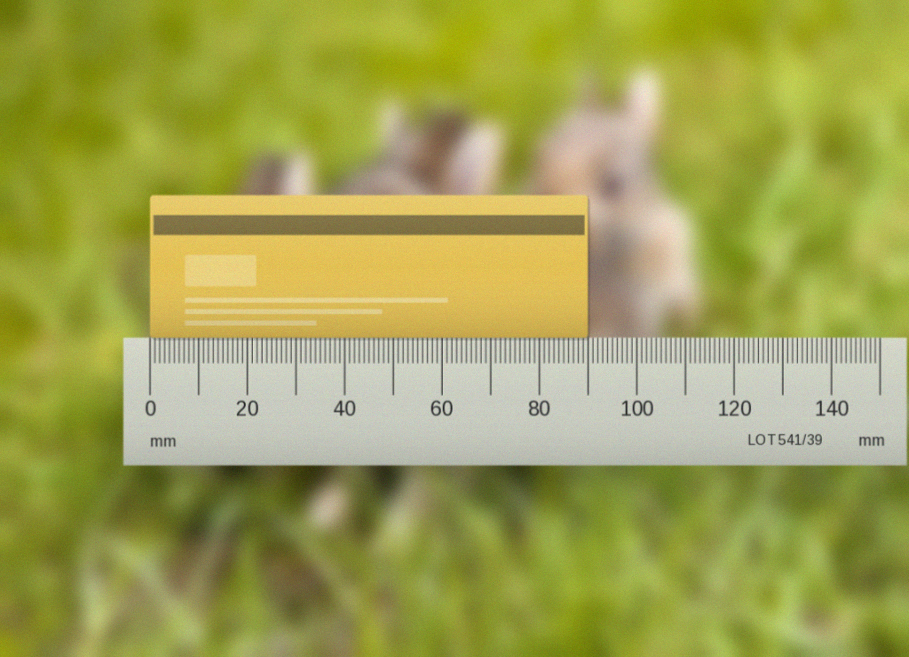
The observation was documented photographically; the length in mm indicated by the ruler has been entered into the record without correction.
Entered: 90 mm
